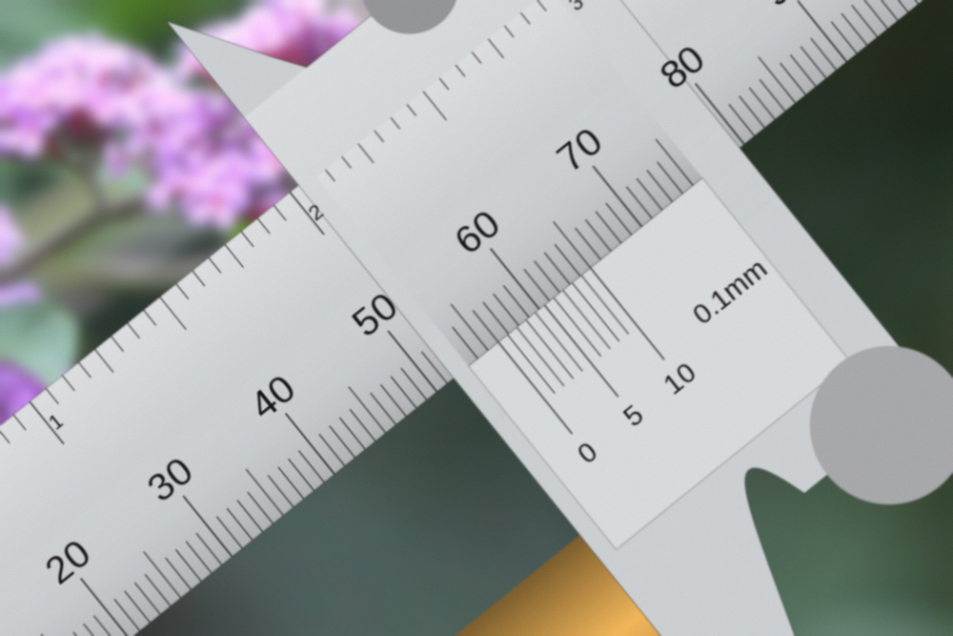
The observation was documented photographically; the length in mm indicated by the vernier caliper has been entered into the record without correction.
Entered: 56.0 mm
